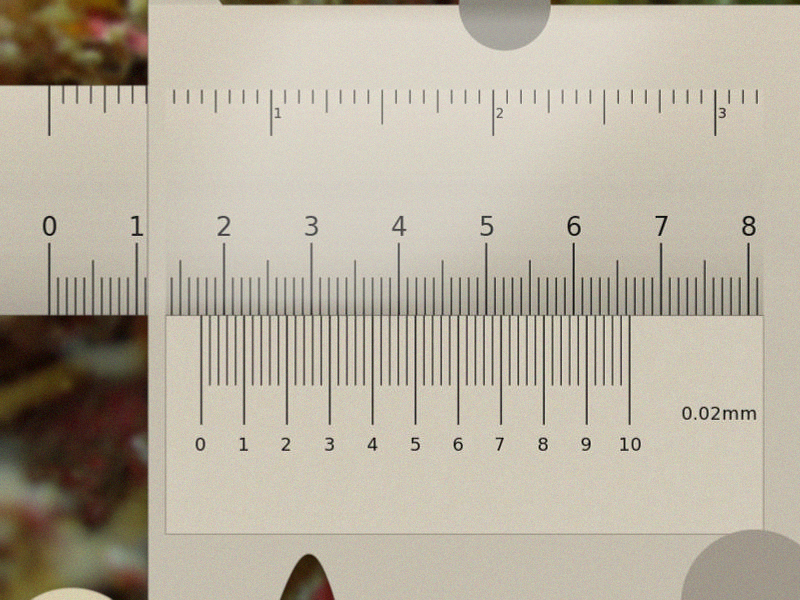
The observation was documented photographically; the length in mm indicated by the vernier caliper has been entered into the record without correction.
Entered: 17.4 mm
